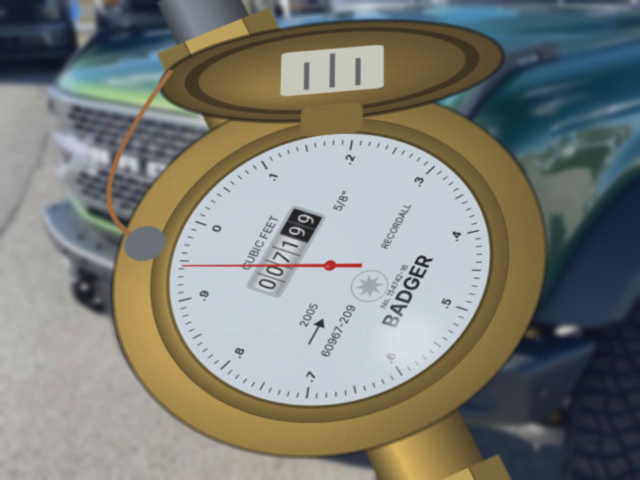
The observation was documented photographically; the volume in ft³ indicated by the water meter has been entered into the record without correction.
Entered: 7198.94 ft³
